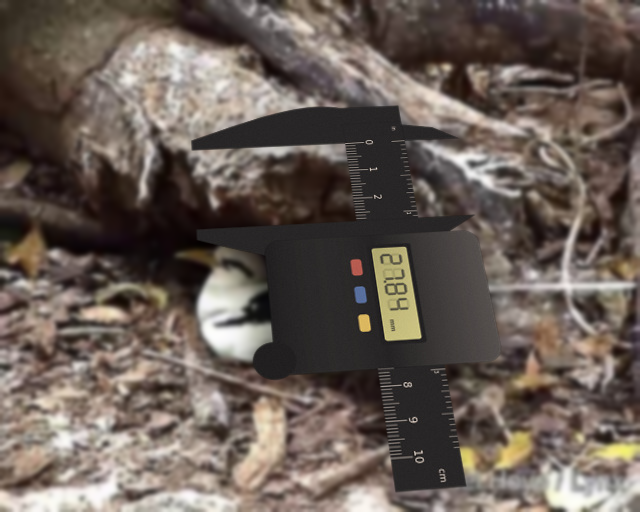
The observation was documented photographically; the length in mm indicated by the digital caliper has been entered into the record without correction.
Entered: 27.84 mm
